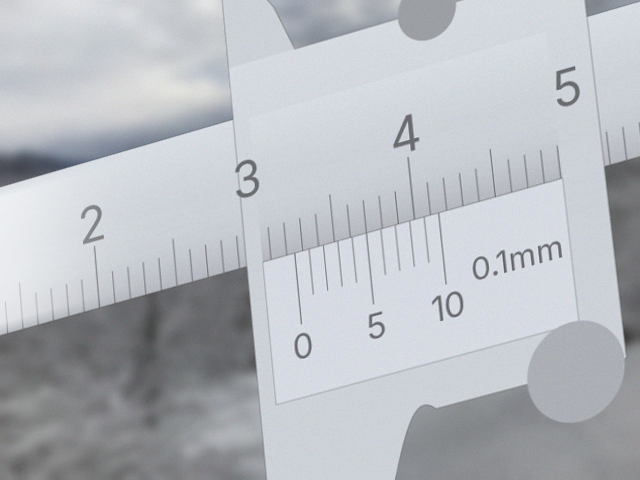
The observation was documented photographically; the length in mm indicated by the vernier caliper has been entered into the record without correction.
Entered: 32.5 mm
